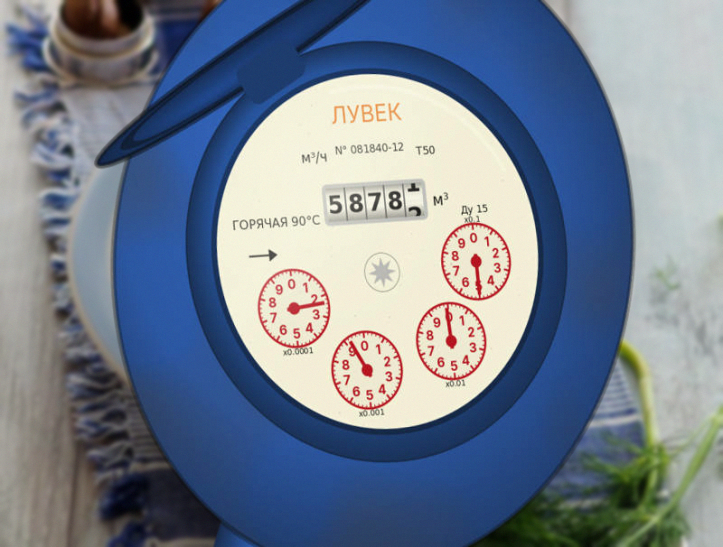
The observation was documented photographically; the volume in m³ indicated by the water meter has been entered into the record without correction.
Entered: 58781.4992 m³
